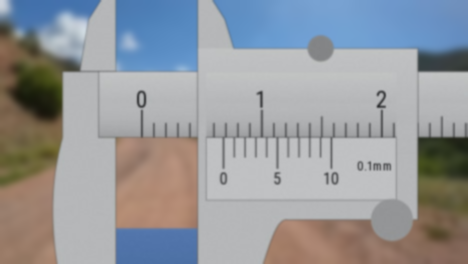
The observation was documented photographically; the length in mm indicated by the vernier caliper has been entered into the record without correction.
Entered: 6.8 mm
